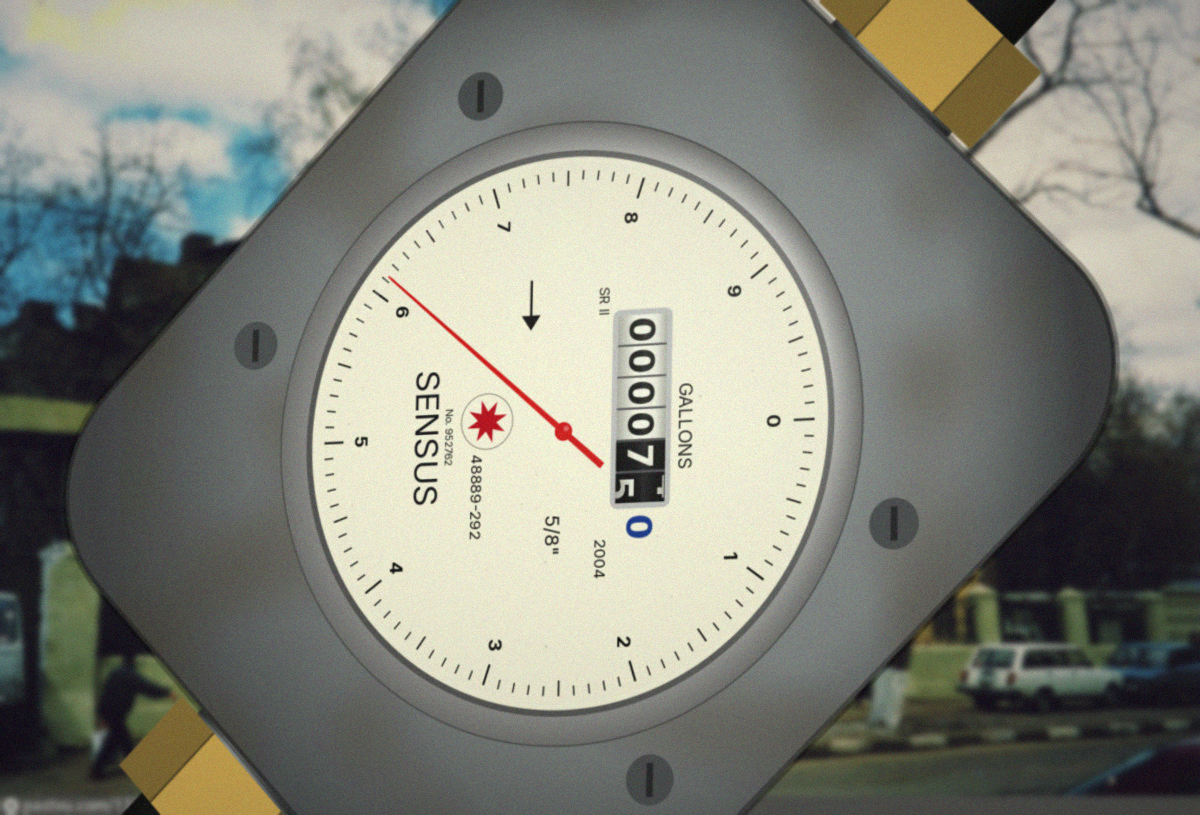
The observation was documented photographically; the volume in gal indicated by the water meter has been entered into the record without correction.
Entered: 746.1 gal
